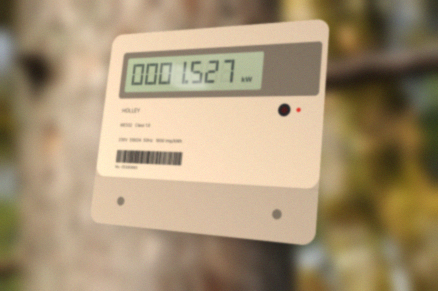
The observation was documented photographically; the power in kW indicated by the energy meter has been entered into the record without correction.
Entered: 1.527 kW
